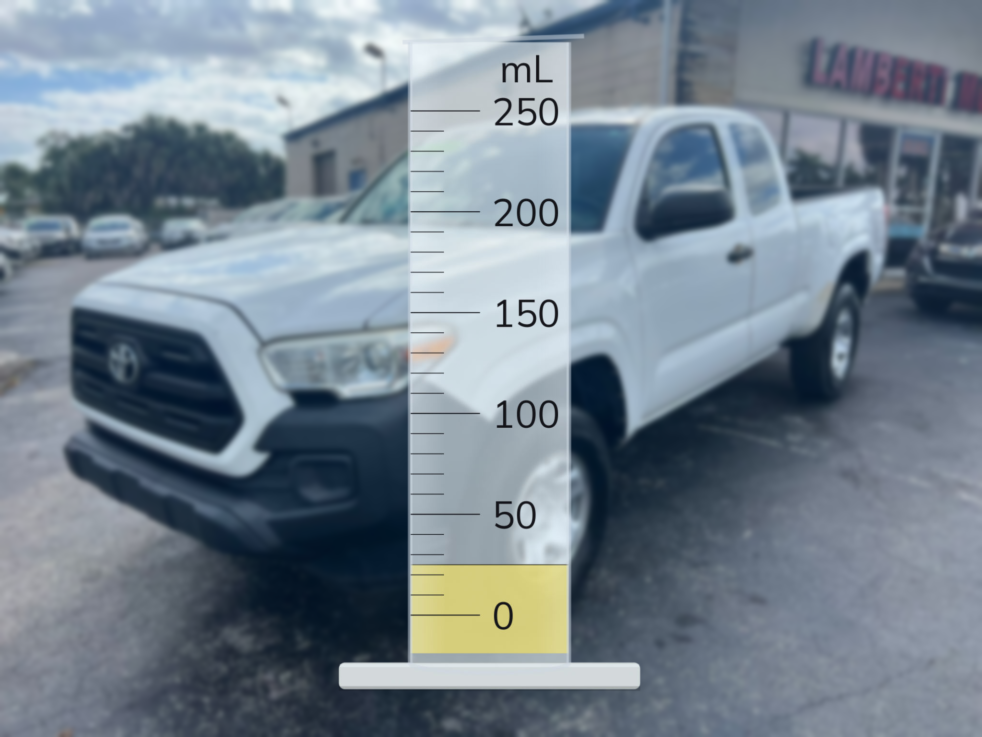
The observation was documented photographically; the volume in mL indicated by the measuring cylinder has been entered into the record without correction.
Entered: 25 mL
